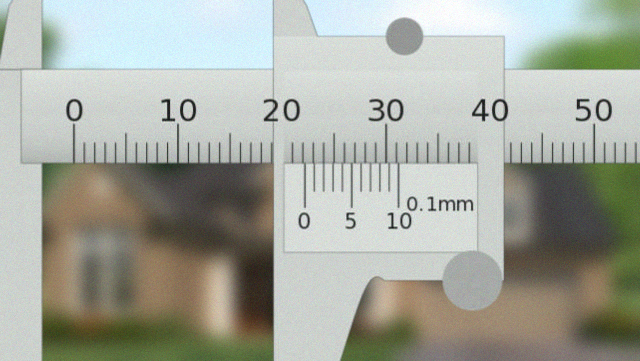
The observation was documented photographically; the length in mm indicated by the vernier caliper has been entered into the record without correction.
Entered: 22.2 mm
